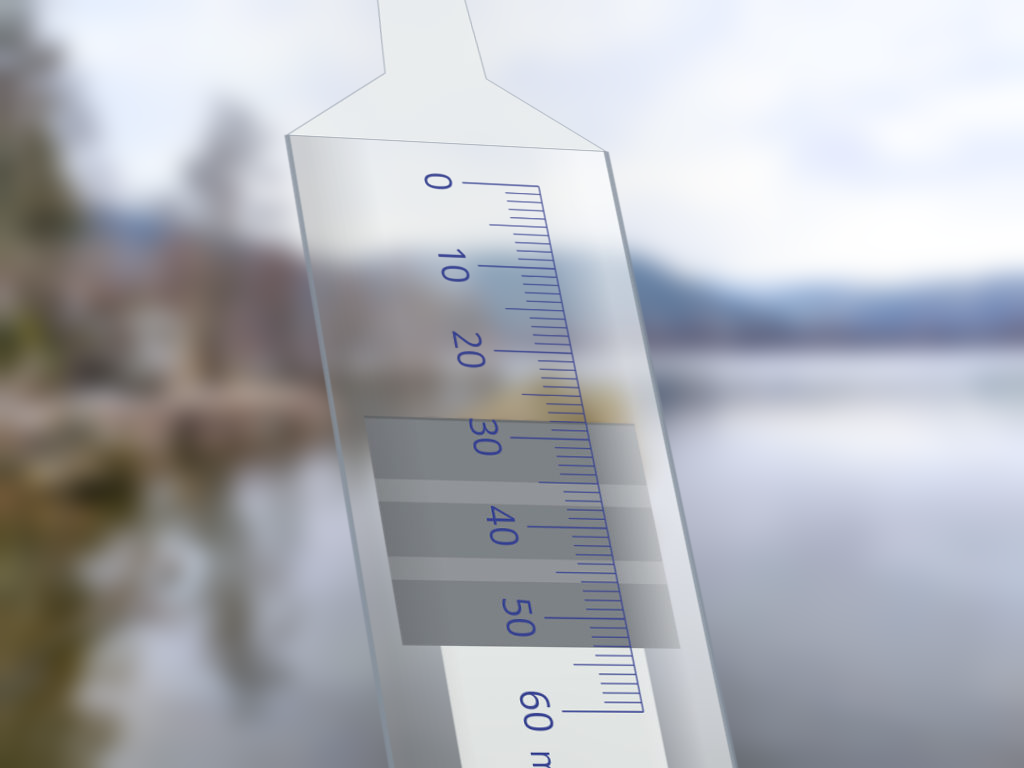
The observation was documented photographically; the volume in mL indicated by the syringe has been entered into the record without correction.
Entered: 28 mL
